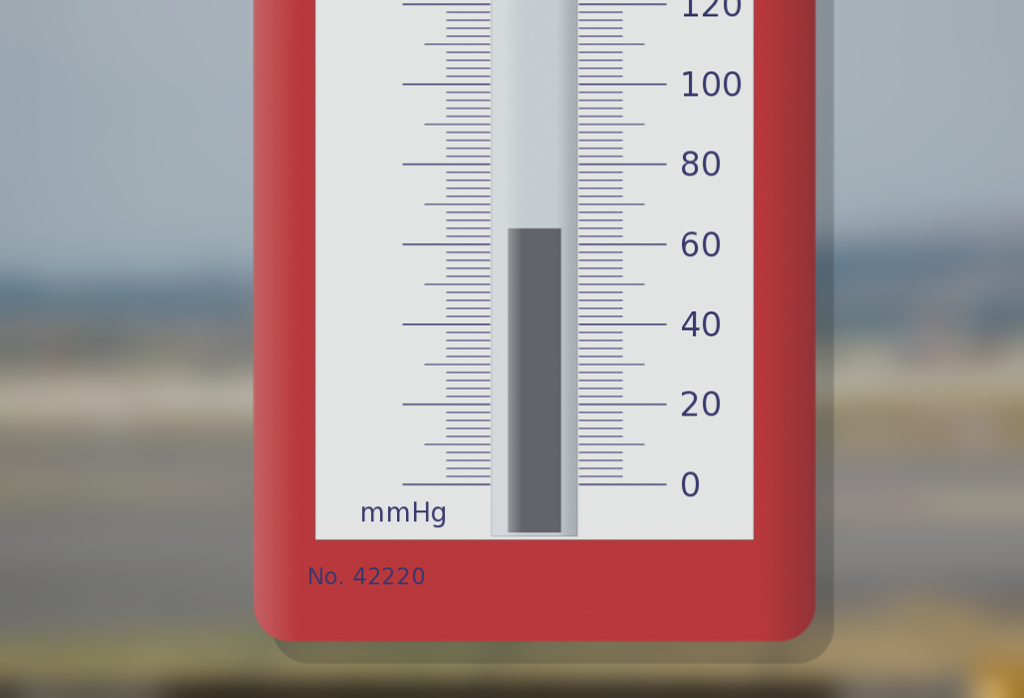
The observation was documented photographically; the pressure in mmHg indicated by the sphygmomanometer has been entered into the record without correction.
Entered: 64 mmHg
